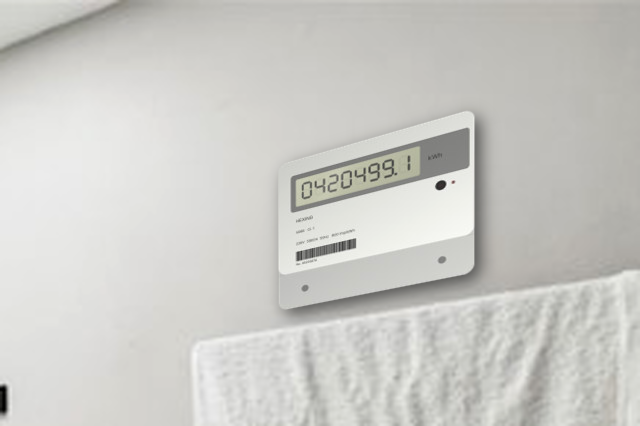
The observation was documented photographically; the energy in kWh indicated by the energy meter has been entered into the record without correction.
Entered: 420499.1 kWh
